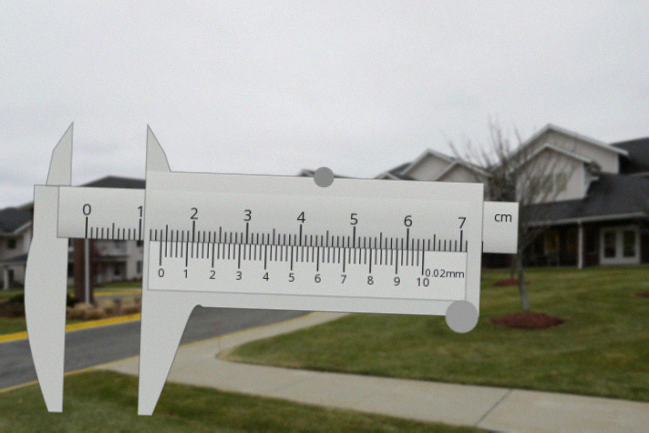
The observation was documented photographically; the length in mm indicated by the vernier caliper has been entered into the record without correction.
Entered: 14.0 mm
